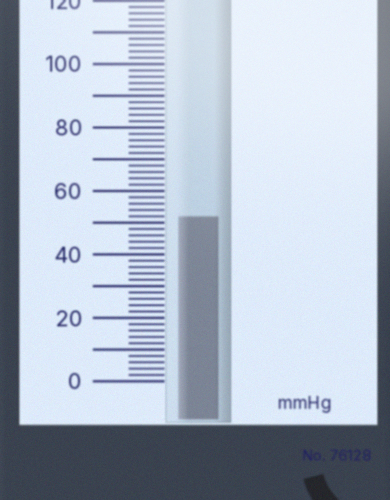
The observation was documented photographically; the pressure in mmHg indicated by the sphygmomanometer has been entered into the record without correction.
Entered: 52 mmHg
